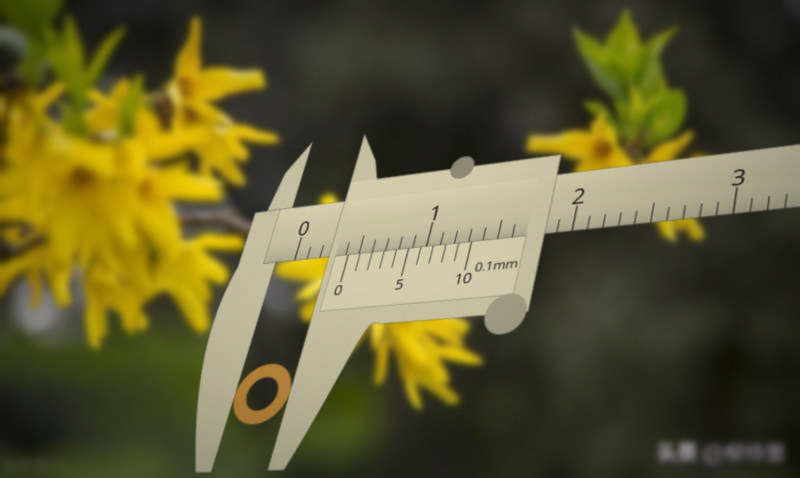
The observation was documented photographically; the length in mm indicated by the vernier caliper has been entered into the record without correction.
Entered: 4.2 mm
